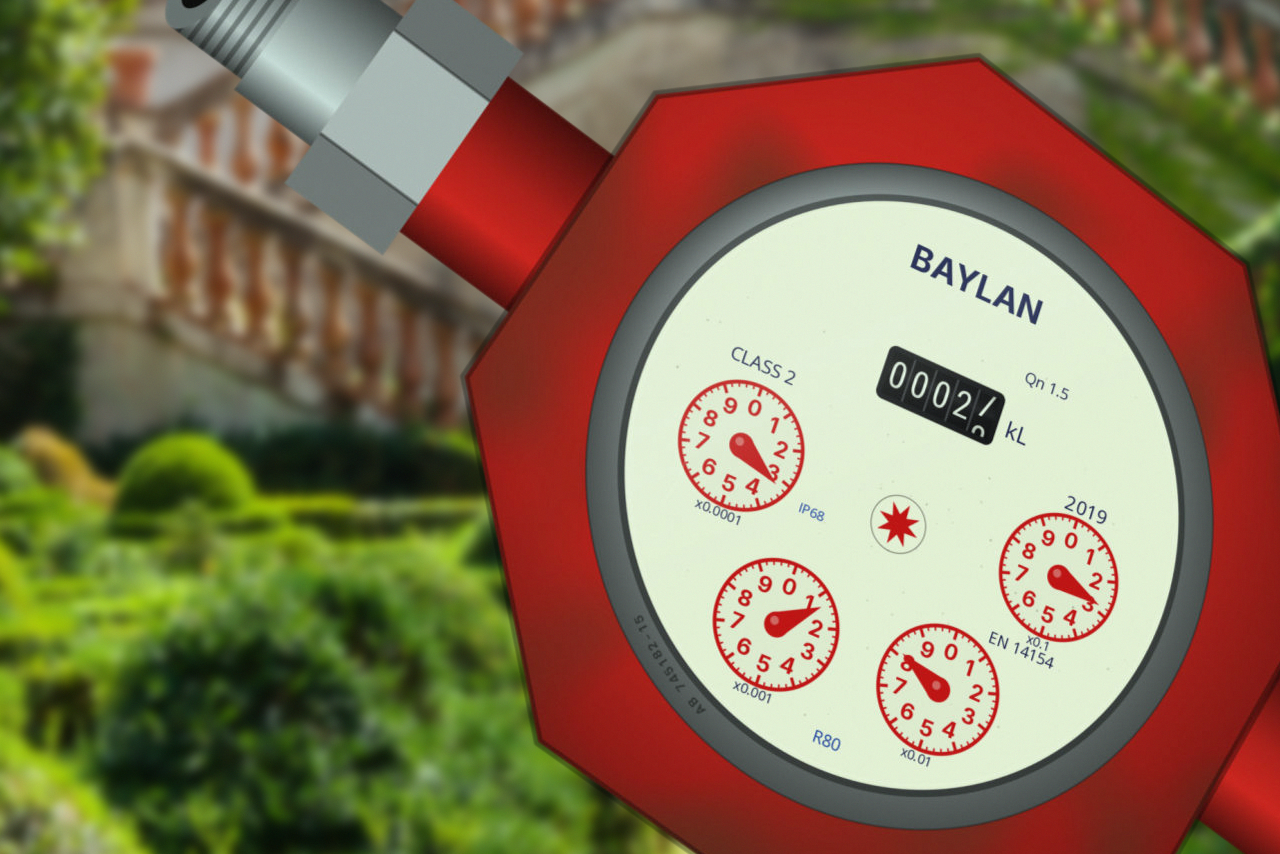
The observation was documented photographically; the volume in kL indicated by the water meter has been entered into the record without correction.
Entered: 27.2813 kL
